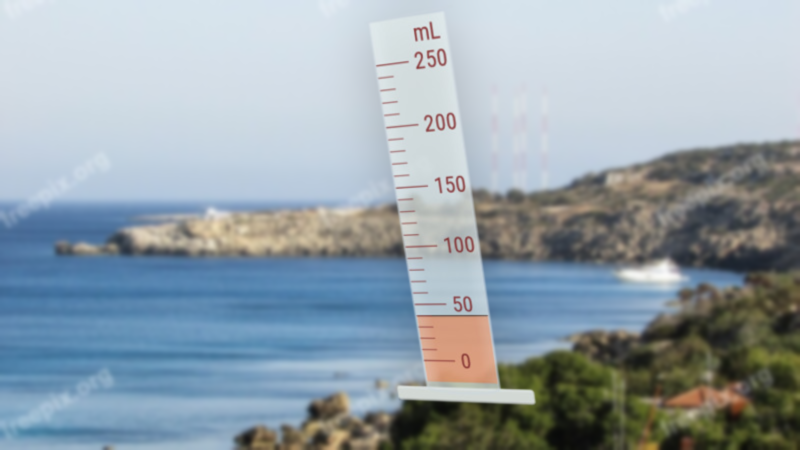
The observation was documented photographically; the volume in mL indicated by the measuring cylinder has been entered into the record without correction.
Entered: 40 mL
